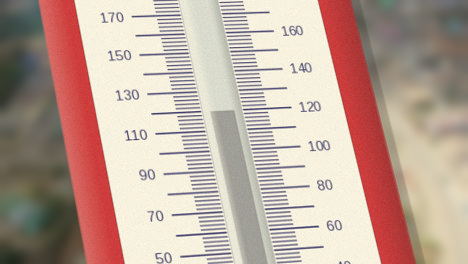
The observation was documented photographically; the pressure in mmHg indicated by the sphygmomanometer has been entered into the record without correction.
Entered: 120 mmHg
